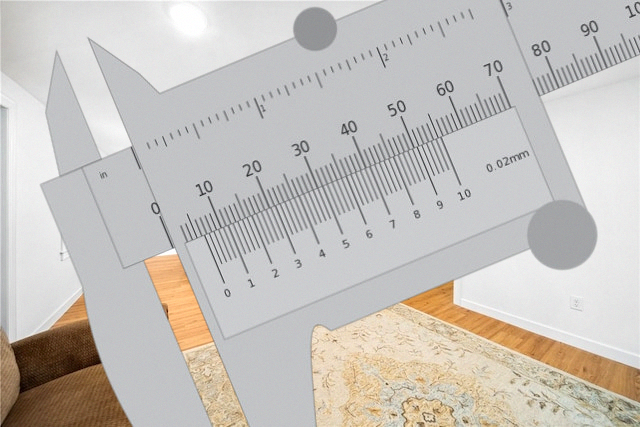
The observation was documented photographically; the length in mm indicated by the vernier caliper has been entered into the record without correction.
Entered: 6.5 mm
